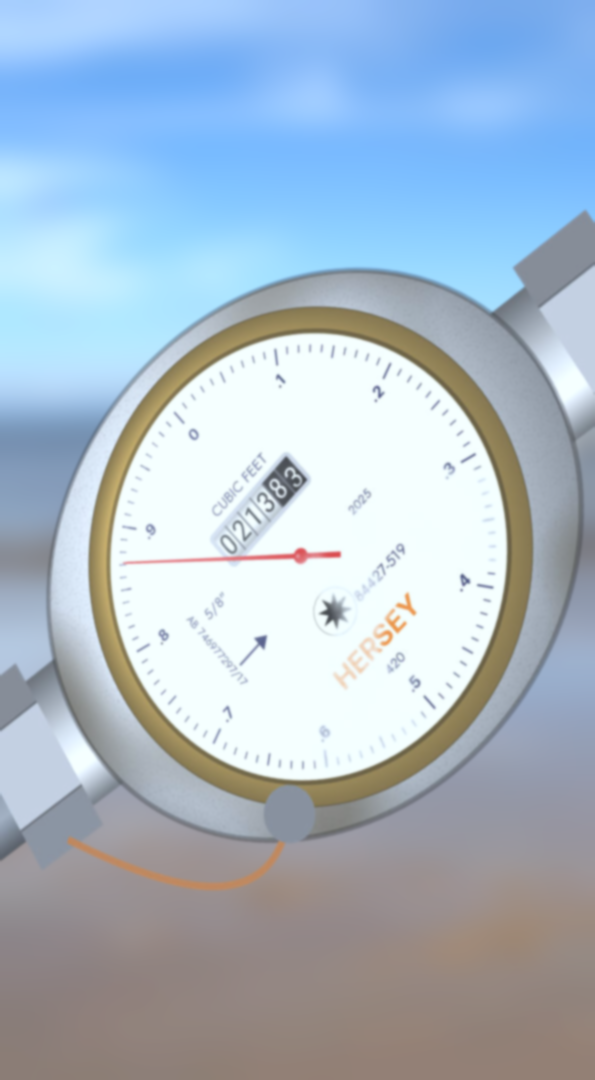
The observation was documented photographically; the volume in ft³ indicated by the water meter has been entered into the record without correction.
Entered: 21382.87 ft³
